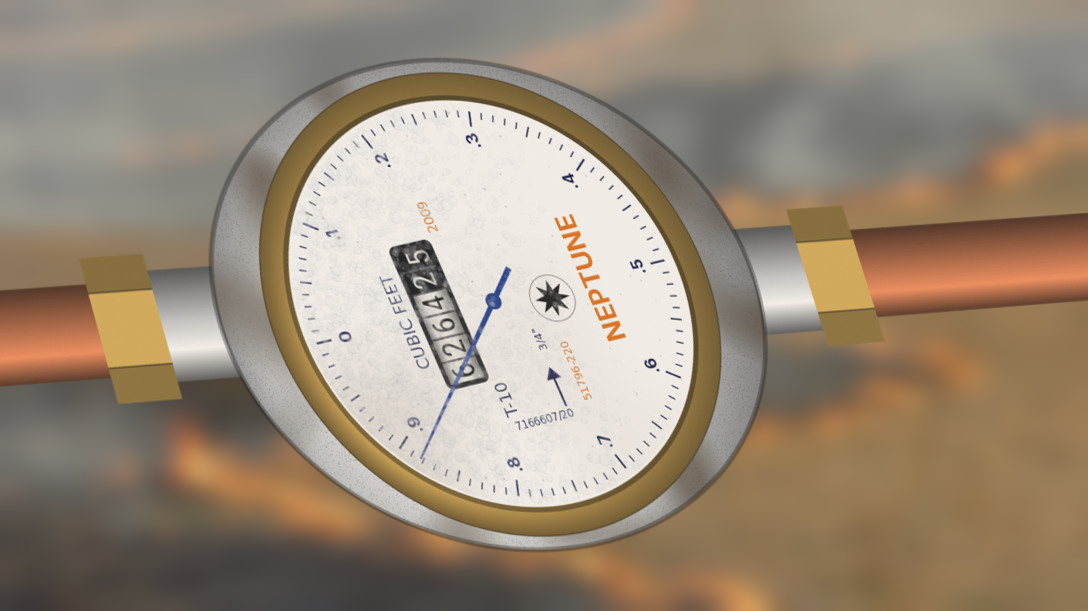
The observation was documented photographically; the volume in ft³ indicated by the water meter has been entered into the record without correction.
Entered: 626424.88 ft³
